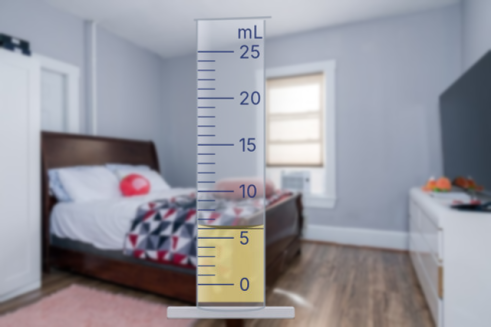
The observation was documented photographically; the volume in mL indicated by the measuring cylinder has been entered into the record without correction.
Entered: 6 mL
